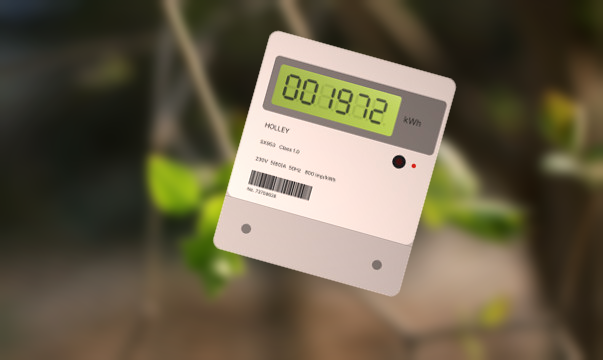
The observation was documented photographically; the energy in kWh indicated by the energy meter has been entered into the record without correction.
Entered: 1972 kWh
